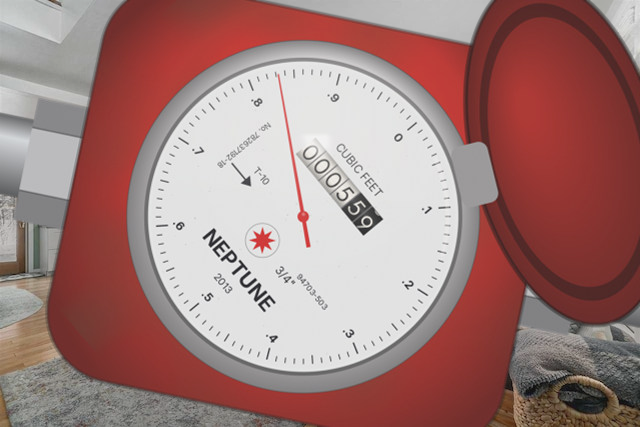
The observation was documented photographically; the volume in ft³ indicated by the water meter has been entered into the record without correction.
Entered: 558.83 ft³
